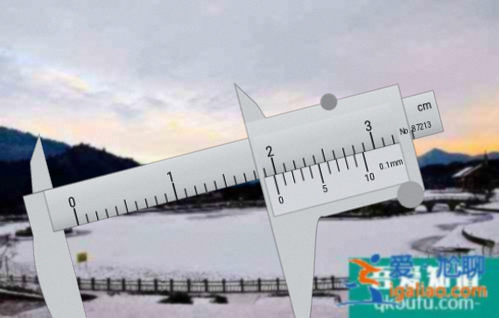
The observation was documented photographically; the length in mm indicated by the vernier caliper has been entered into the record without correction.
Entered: 19.8 mm
